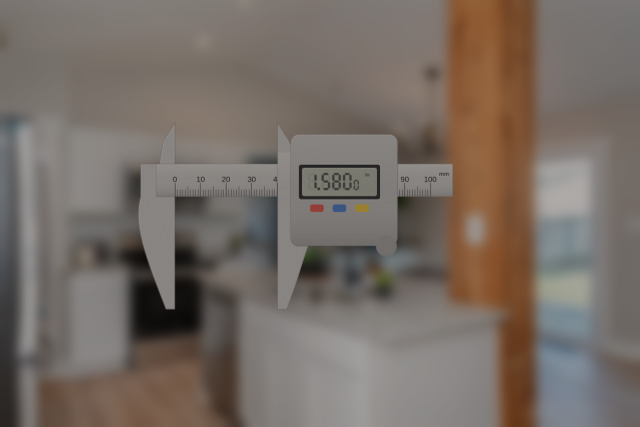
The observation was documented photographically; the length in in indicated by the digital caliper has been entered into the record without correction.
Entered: 1.5800 in
